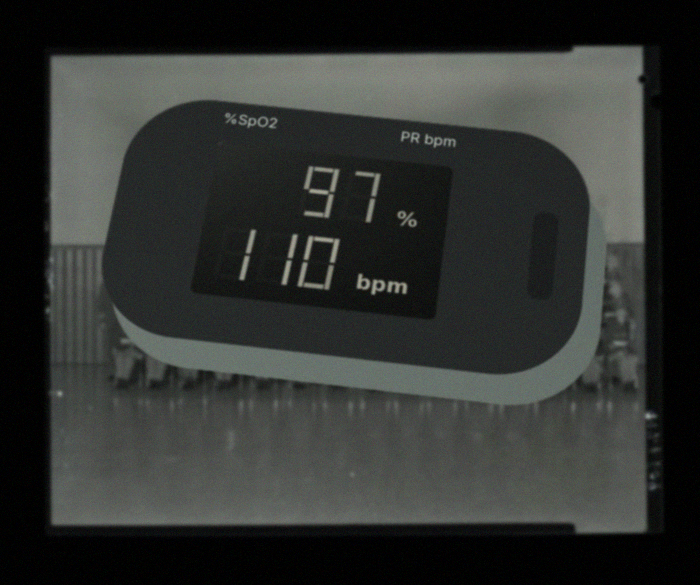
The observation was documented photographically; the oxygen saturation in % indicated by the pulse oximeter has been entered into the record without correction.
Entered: 97 %
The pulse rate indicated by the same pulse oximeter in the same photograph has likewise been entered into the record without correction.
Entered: 110 bpm
